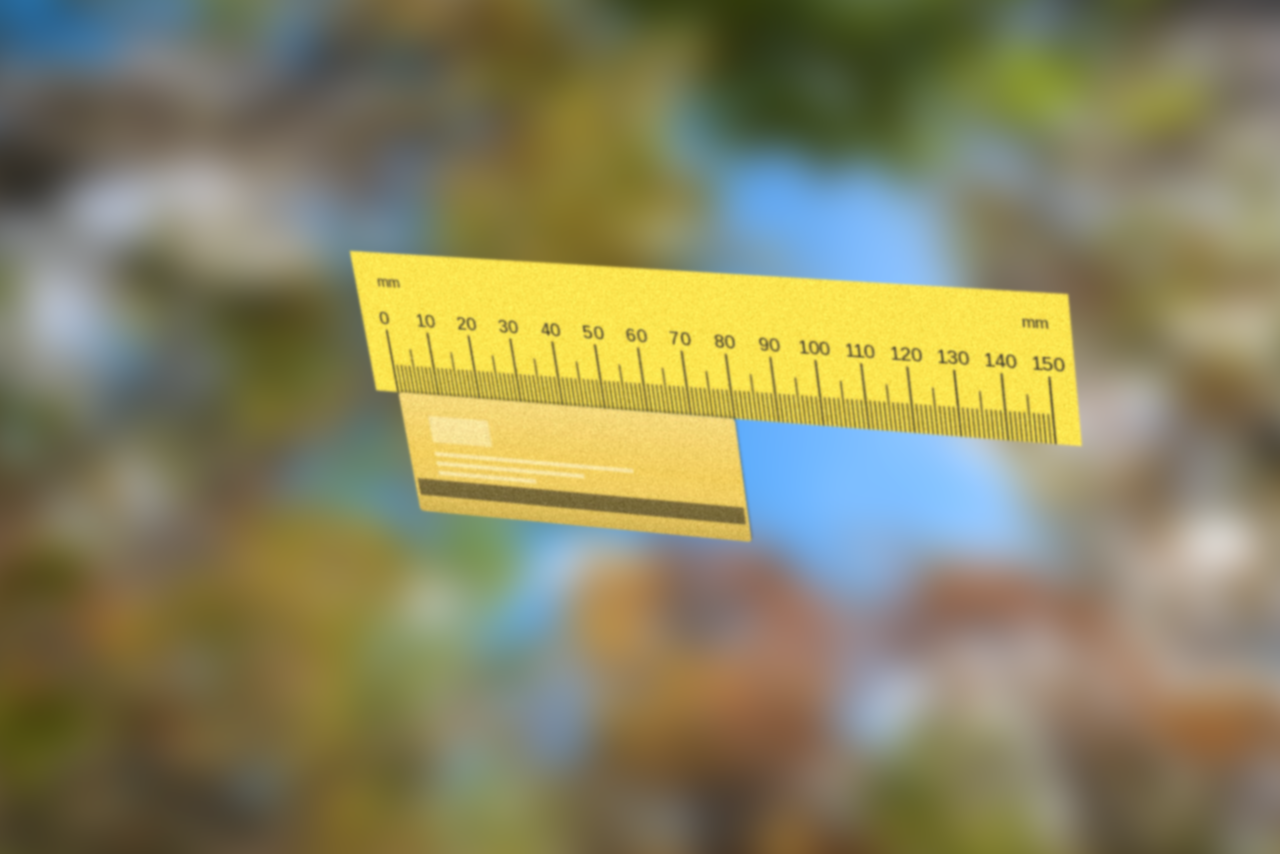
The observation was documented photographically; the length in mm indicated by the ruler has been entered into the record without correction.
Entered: 80 mm
